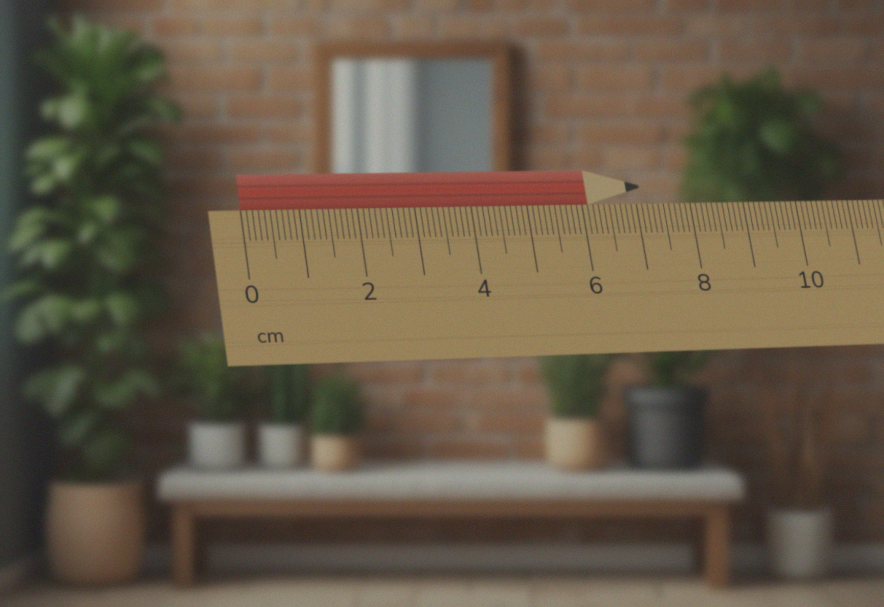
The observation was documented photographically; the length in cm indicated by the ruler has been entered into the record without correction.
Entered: 7.1 cm
